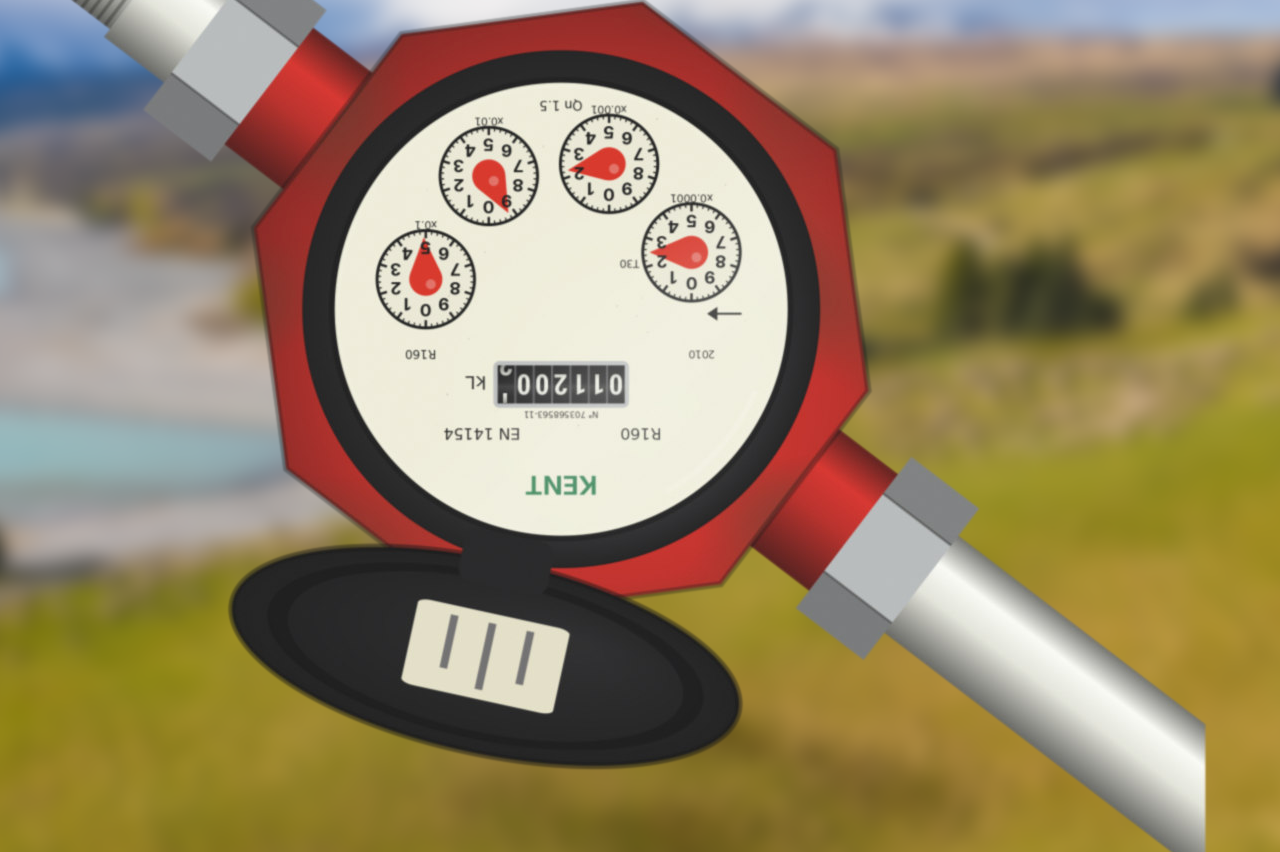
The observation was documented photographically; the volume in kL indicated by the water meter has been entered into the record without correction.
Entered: 112001.4922 kL
